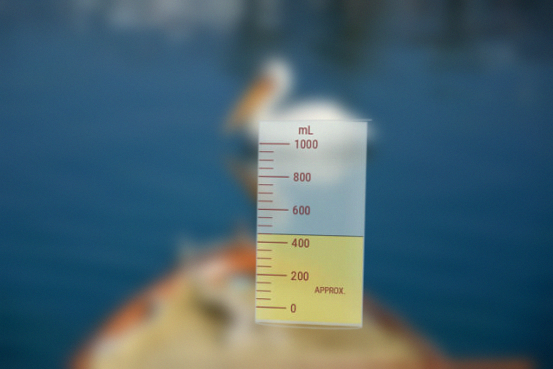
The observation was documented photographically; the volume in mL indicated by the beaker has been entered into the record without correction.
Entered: 450 mL
